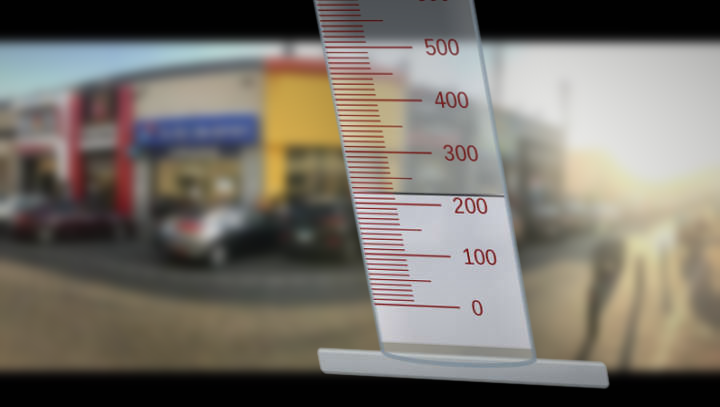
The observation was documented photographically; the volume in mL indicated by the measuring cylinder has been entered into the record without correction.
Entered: 220 mL
